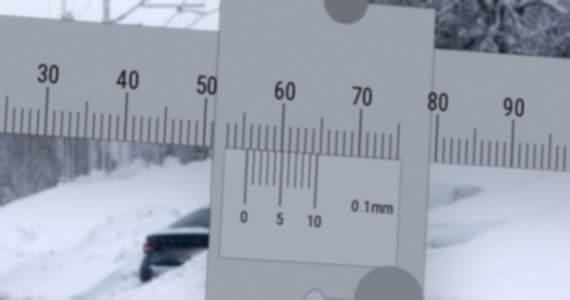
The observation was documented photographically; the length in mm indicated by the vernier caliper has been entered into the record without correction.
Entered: 55.6 mm
